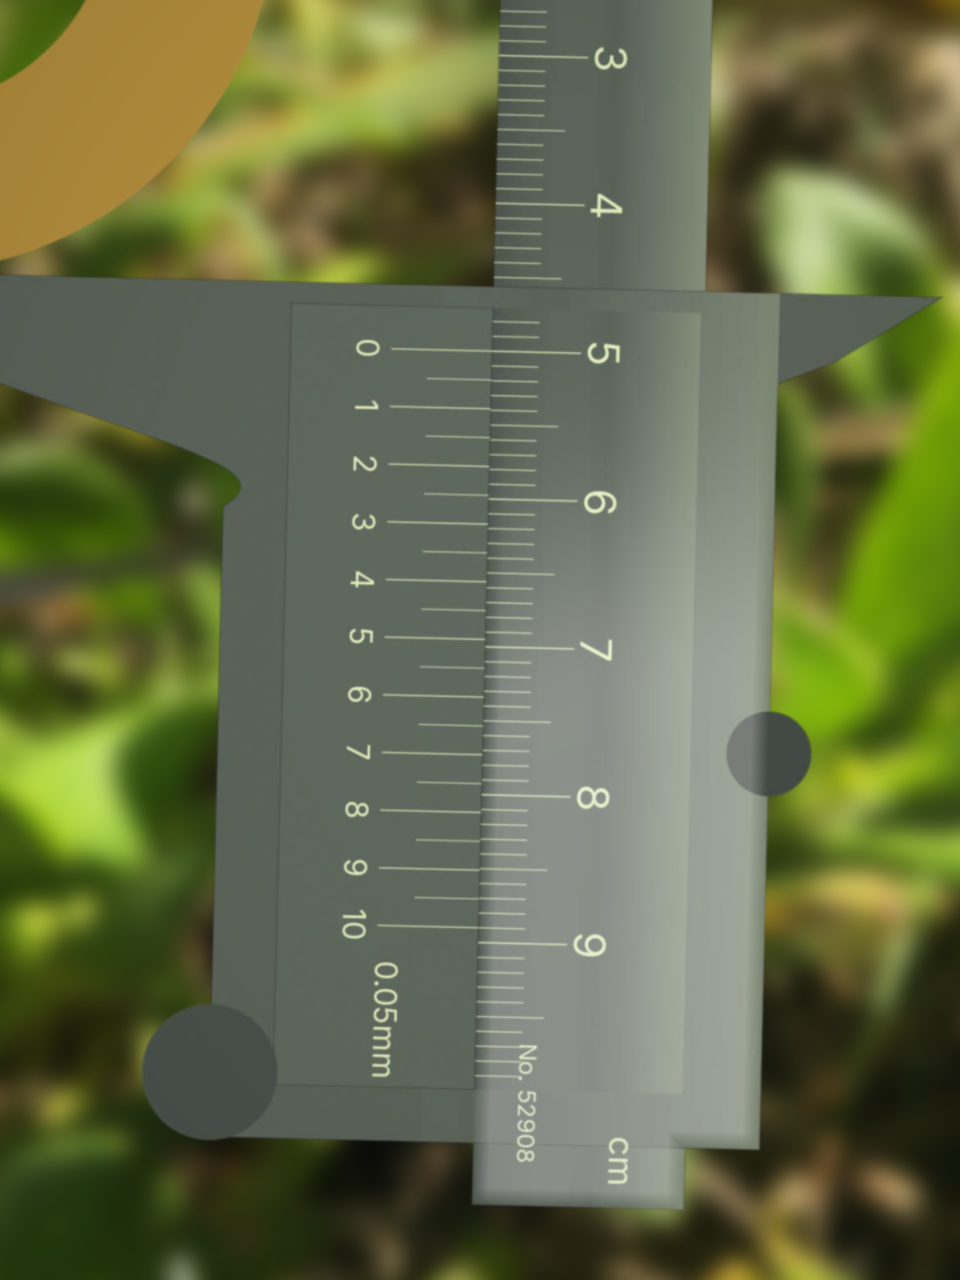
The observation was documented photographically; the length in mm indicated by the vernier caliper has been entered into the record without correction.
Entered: 50.0 mm
